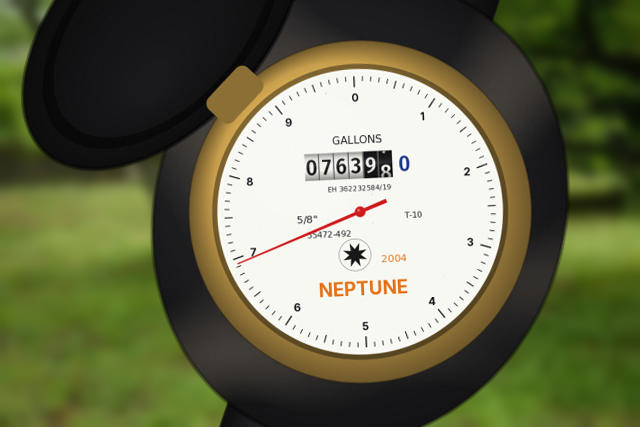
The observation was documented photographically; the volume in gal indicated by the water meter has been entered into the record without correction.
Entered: 763976.9 gal
